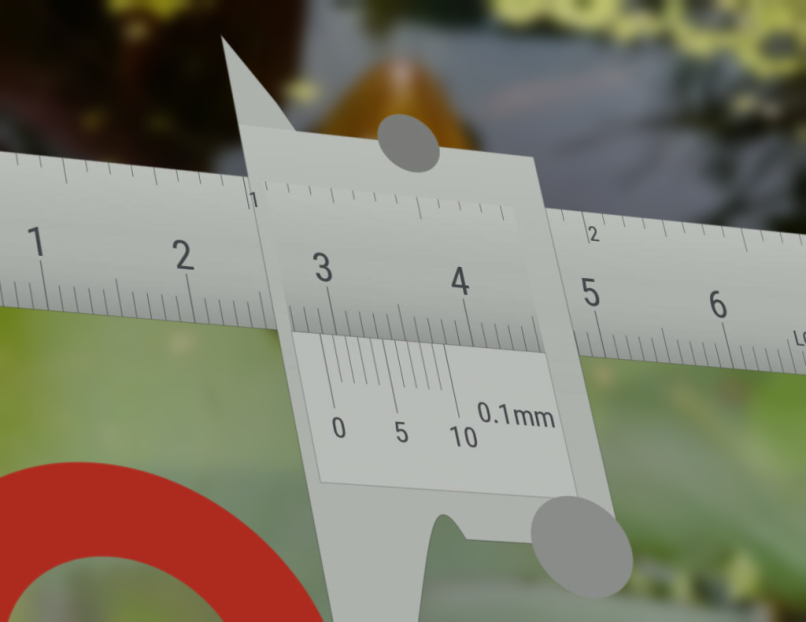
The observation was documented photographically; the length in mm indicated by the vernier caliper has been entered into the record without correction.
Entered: 28.8 mm
